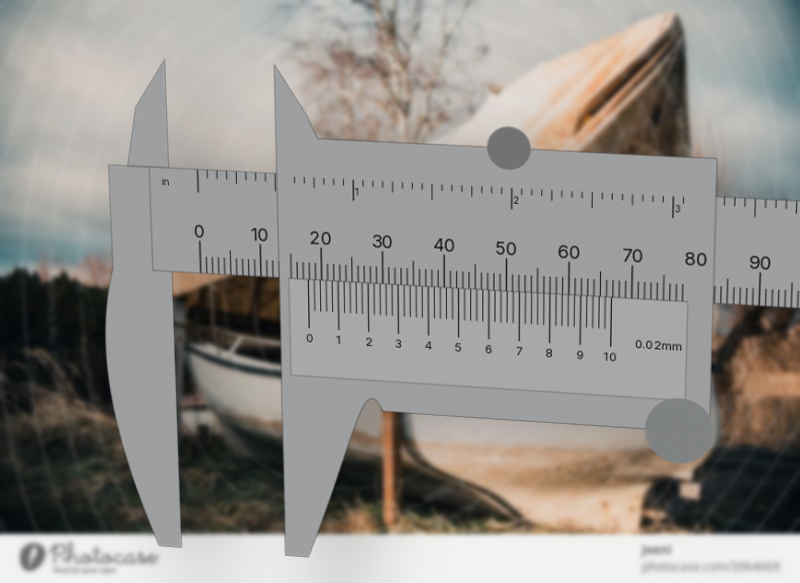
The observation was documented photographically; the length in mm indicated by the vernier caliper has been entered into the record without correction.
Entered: 17.8 mm
